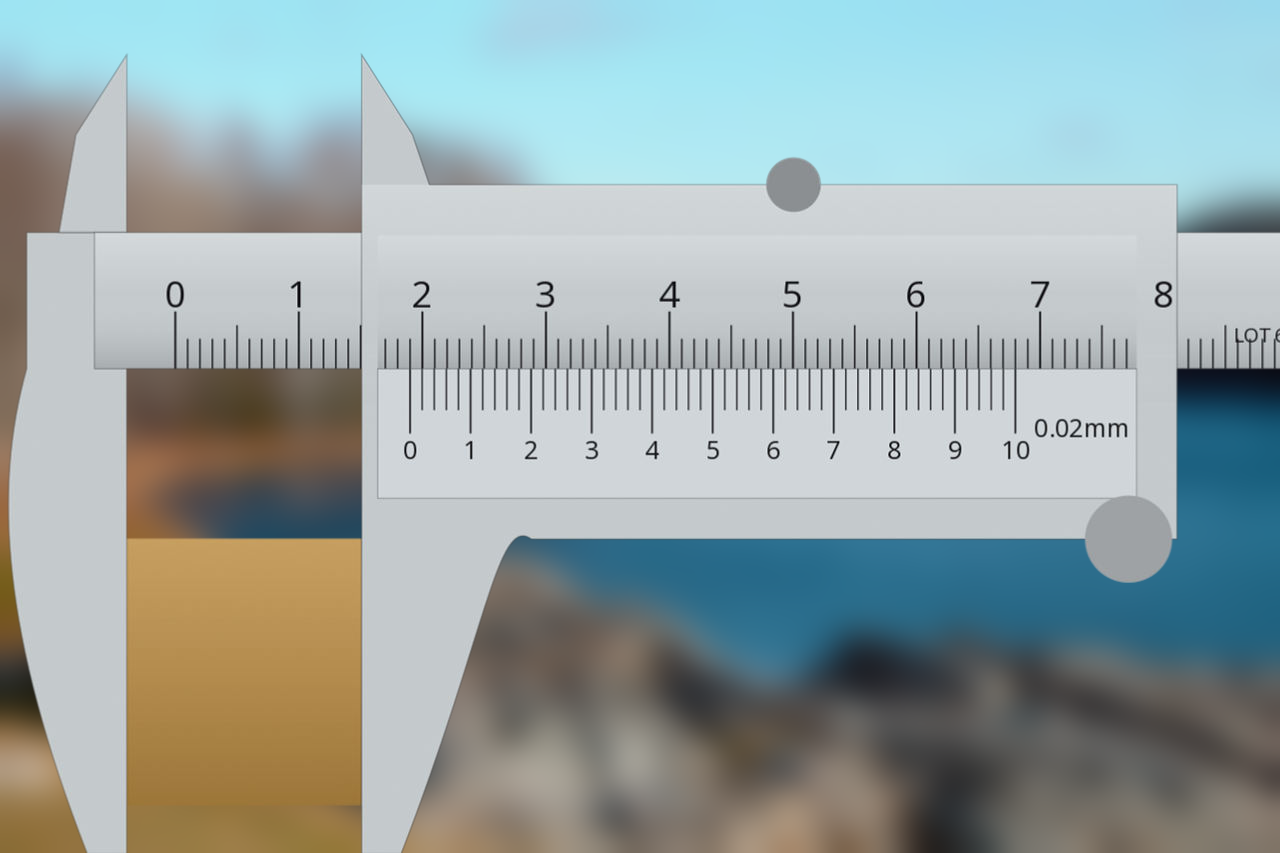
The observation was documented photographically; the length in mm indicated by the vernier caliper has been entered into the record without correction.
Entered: 19.0 mm
